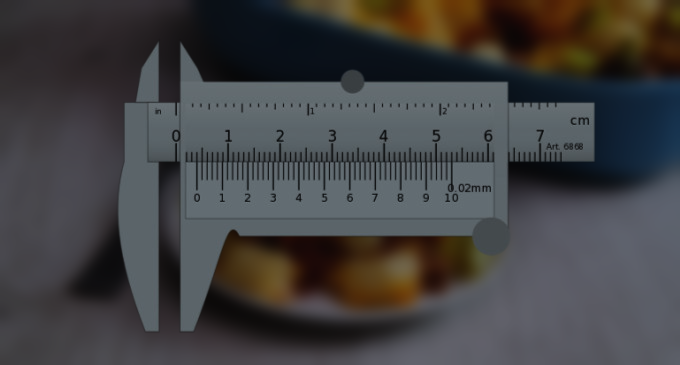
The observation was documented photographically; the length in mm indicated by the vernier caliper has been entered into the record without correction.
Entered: 4.0 mm
